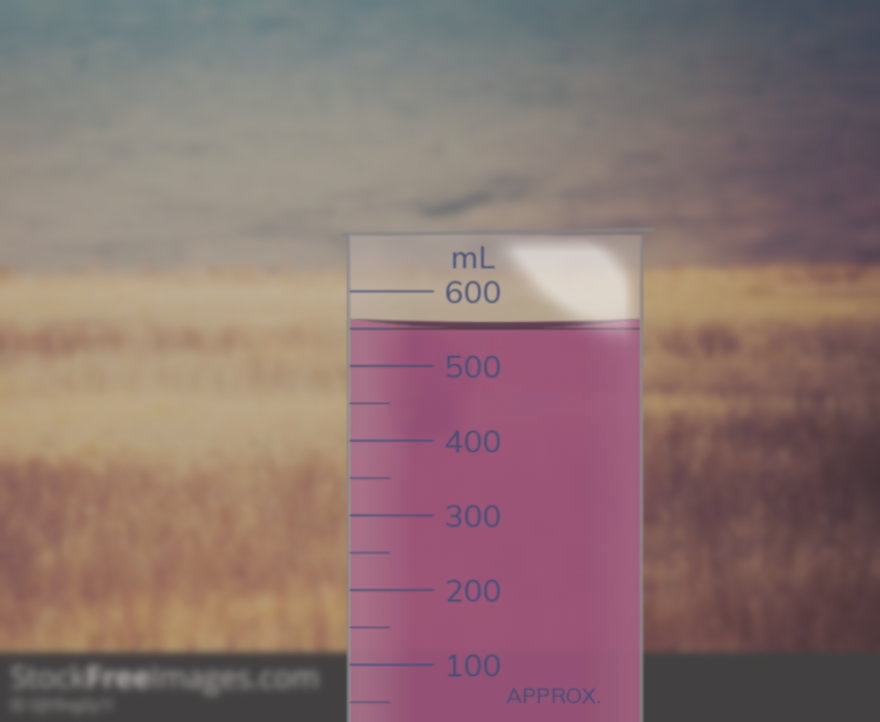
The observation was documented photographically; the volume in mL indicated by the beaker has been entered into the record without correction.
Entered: 550 mL
